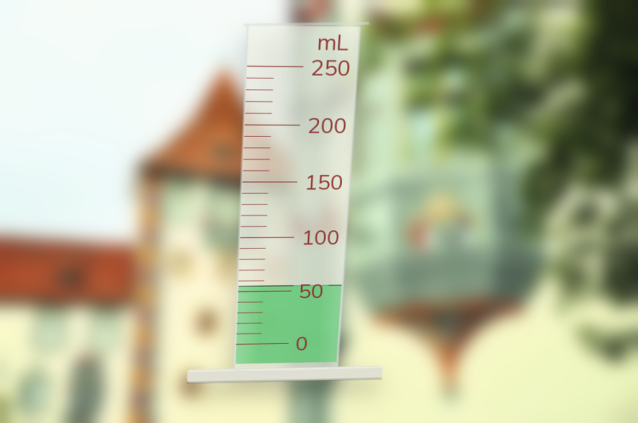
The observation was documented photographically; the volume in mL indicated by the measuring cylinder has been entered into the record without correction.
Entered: 55 mL
